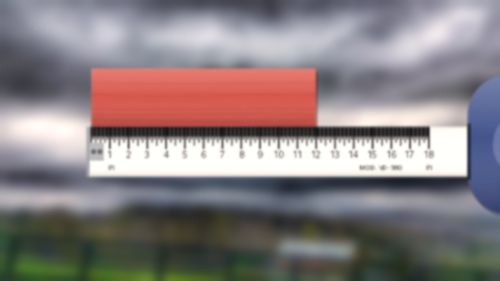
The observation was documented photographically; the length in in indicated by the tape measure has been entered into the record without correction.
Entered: 12 in
